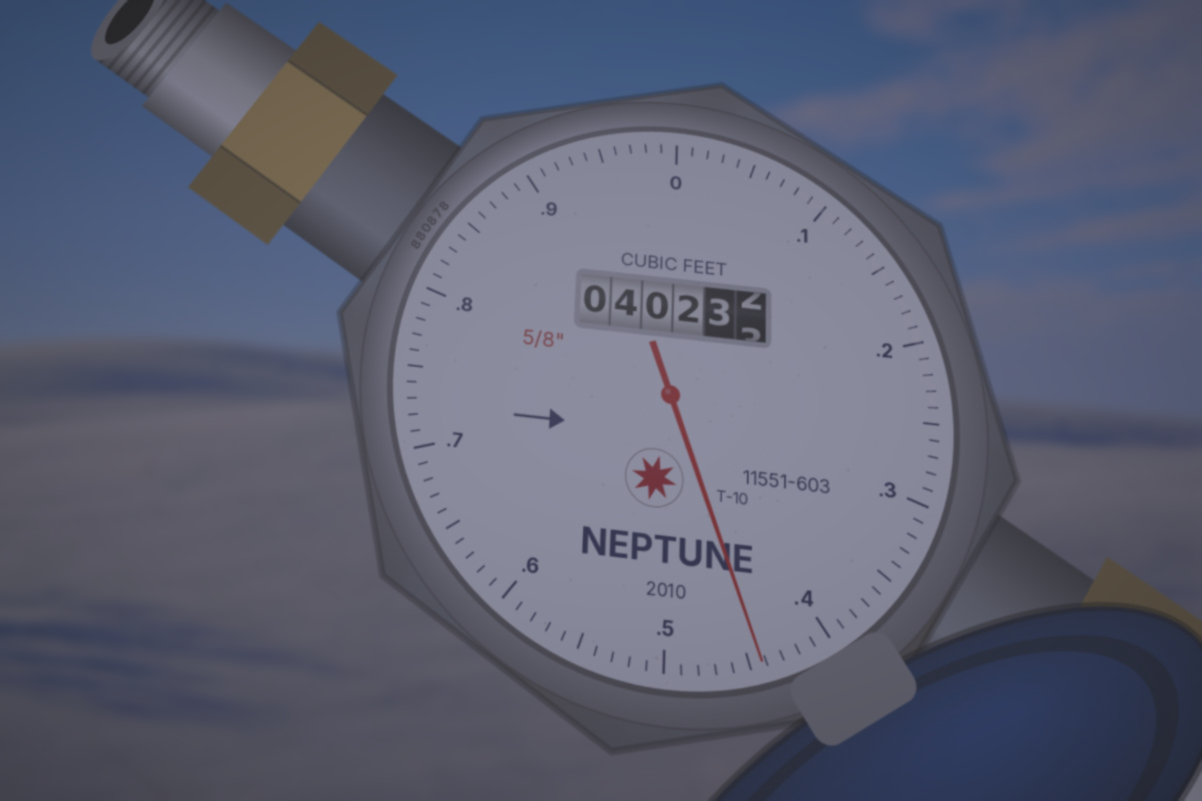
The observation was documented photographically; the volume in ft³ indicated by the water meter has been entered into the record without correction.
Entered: 40232.44 ft³
